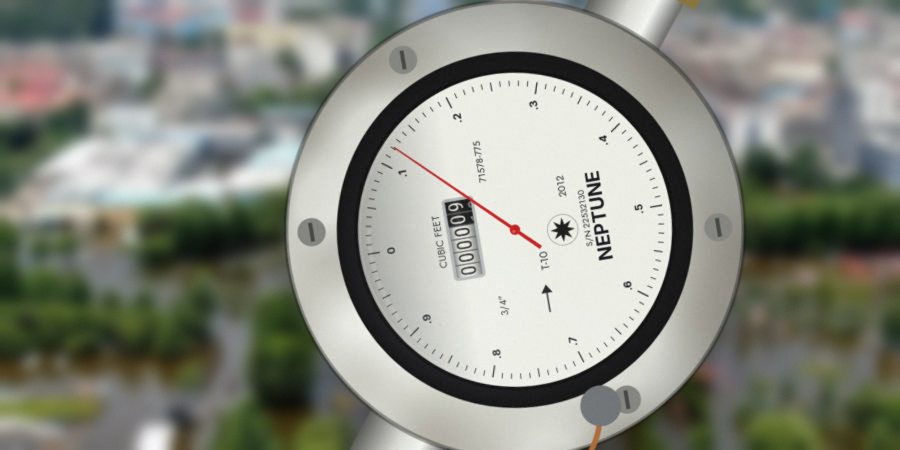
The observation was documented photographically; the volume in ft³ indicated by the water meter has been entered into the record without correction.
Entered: 9.12 ft³
